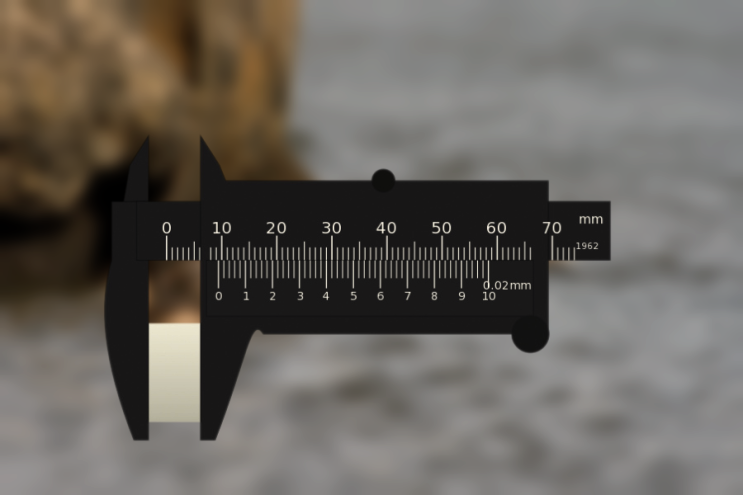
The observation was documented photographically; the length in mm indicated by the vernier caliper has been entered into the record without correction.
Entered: 9.4 mm
